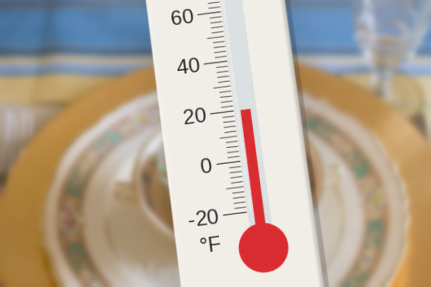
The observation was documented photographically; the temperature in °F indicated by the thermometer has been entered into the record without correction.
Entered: 20 °F
